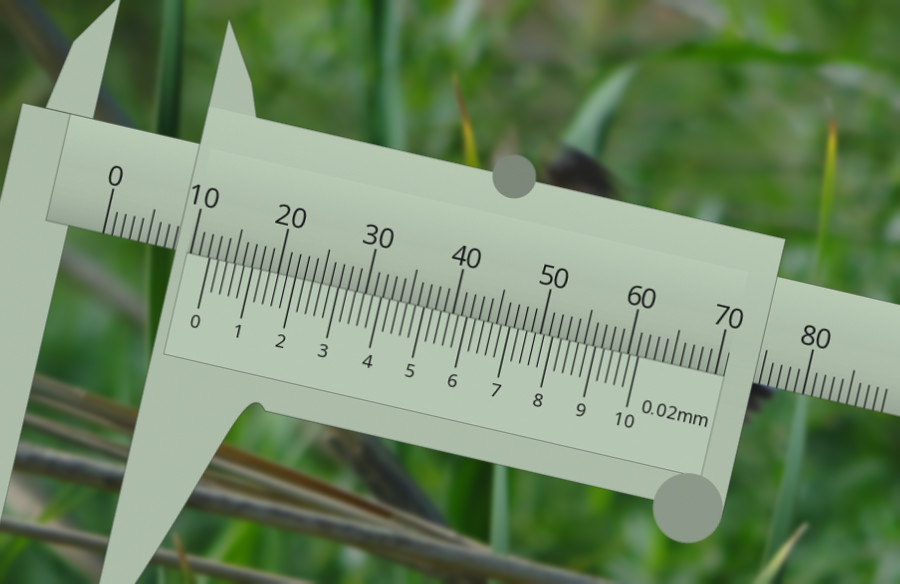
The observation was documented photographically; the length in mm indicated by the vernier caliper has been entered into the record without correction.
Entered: 12.2 mm
